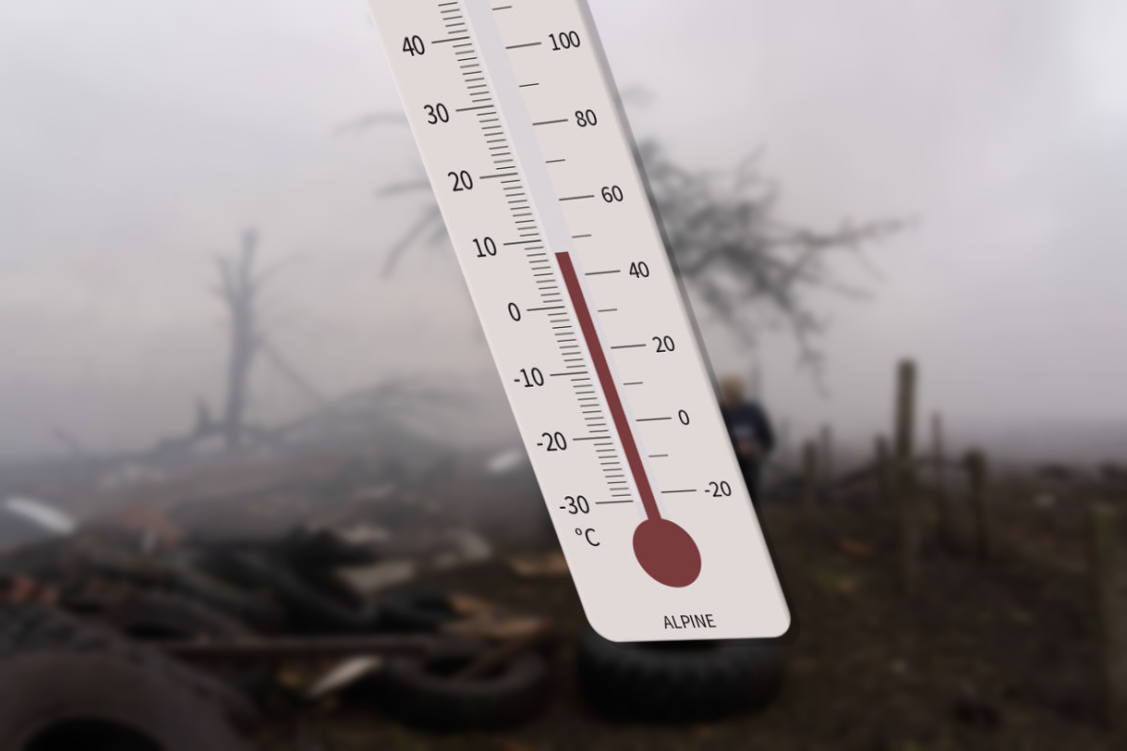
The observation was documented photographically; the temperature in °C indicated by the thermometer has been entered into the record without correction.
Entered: 8 °C
